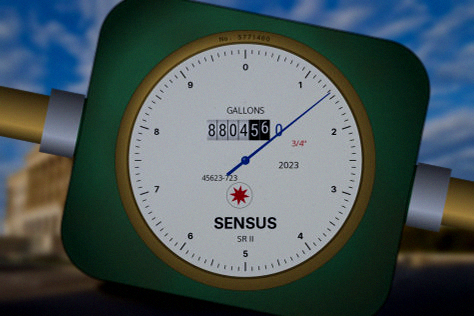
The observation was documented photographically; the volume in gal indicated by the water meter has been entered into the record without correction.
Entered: 8804561.4 gal
